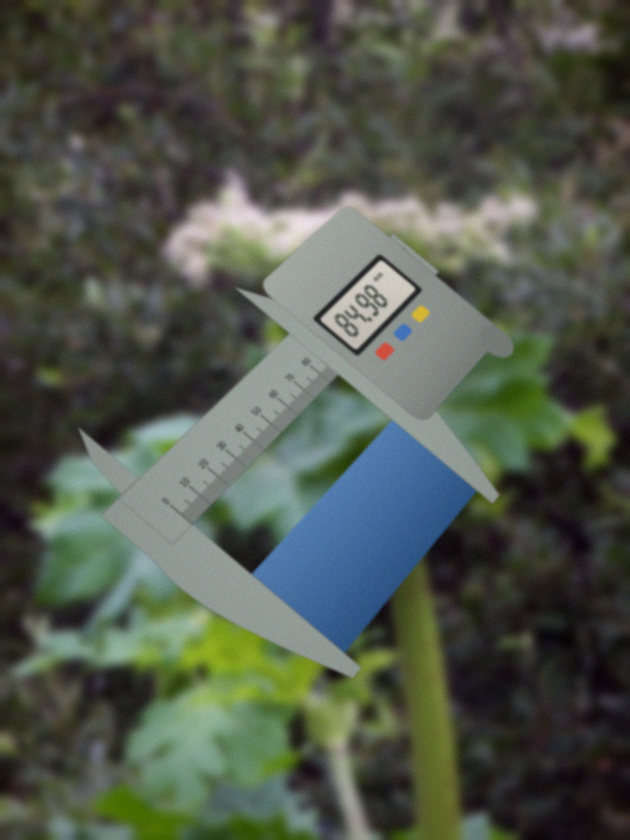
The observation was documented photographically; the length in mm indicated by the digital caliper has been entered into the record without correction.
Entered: 84.98 mm
